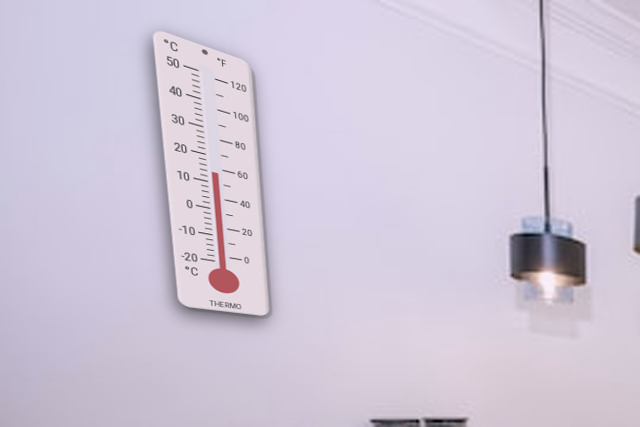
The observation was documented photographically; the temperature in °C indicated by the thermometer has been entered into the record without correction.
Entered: 14 °C
